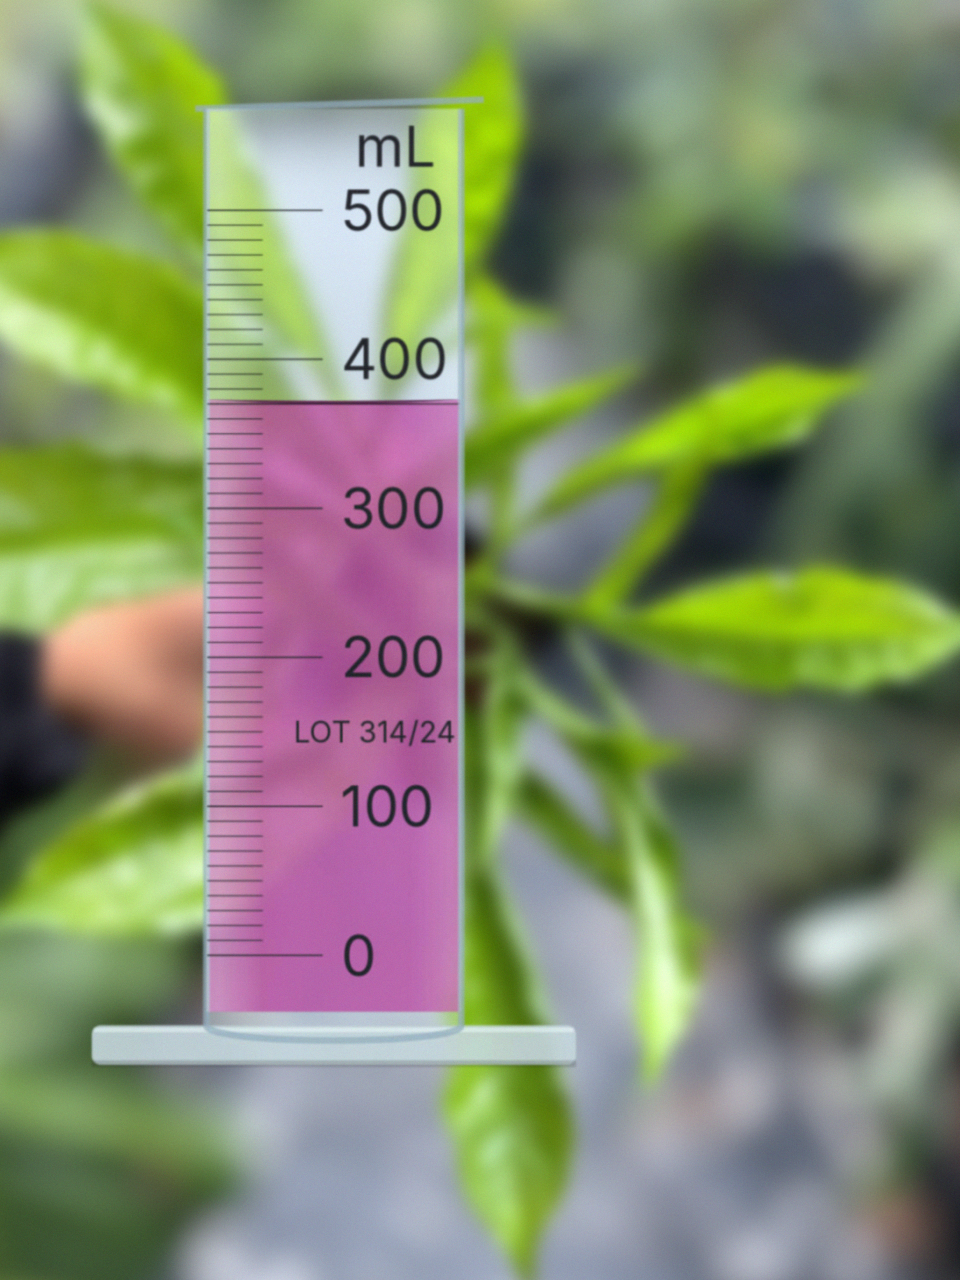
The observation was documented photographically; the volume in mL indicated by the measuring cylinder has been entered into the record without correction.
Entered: 370 mL
